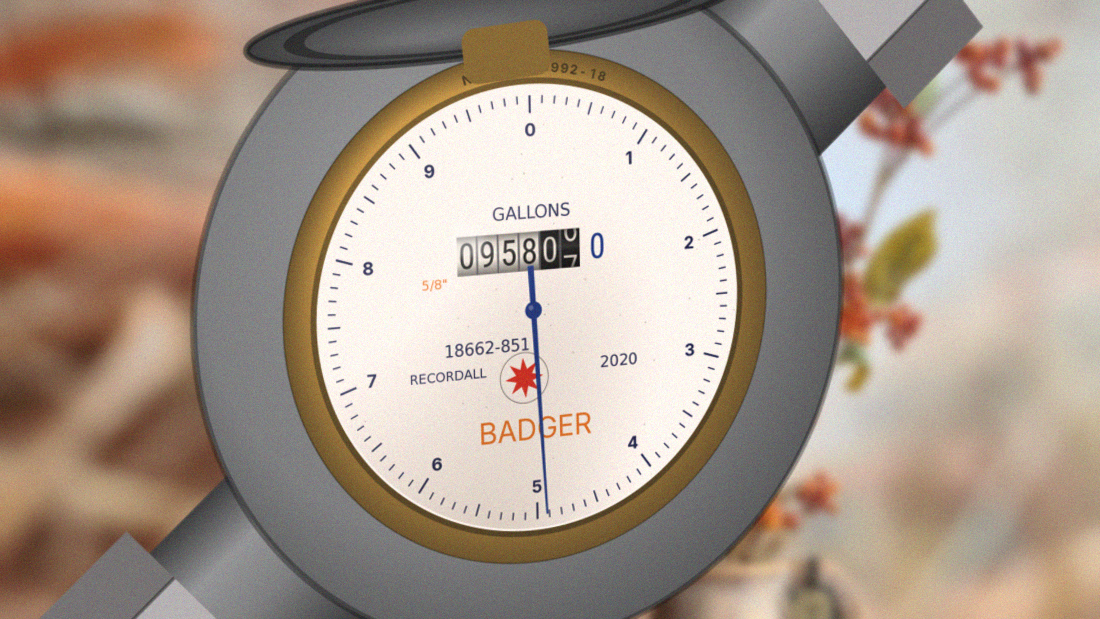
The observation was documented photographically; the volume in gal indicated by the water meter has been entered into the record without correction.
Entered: 958064.9 gal
